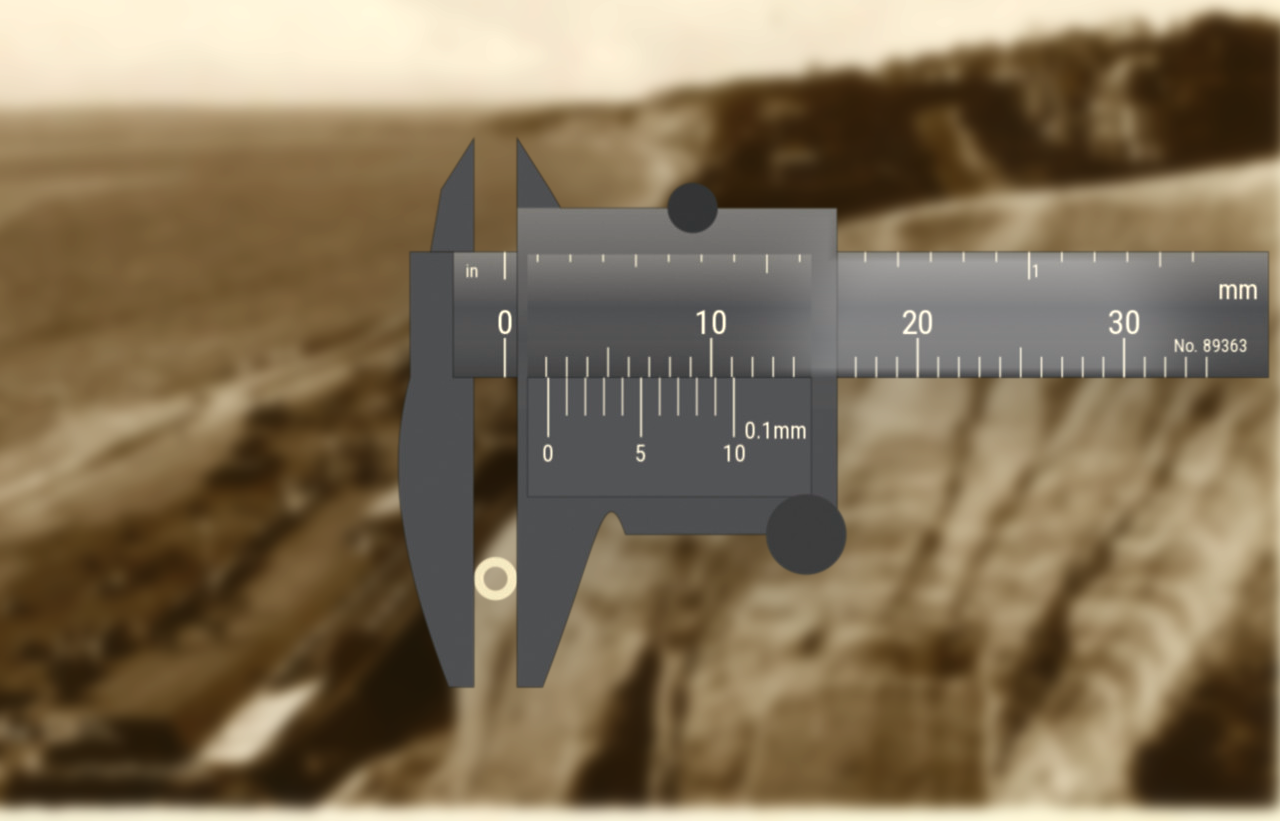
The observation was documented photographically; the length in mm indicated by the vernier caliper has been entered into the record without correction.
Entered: 2.1 mm
